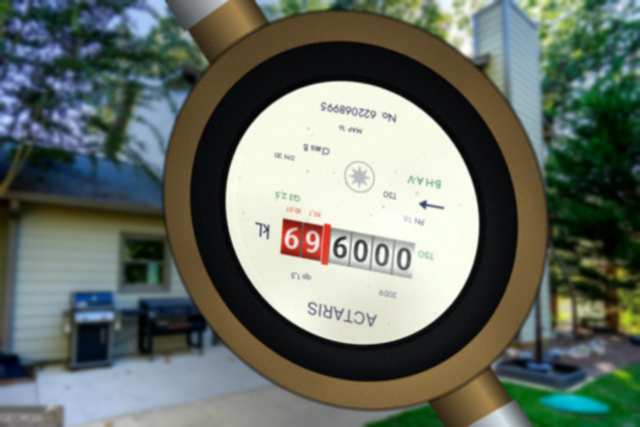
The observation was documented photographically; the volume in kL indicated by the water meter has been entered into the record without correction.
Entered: 9.69 kL
